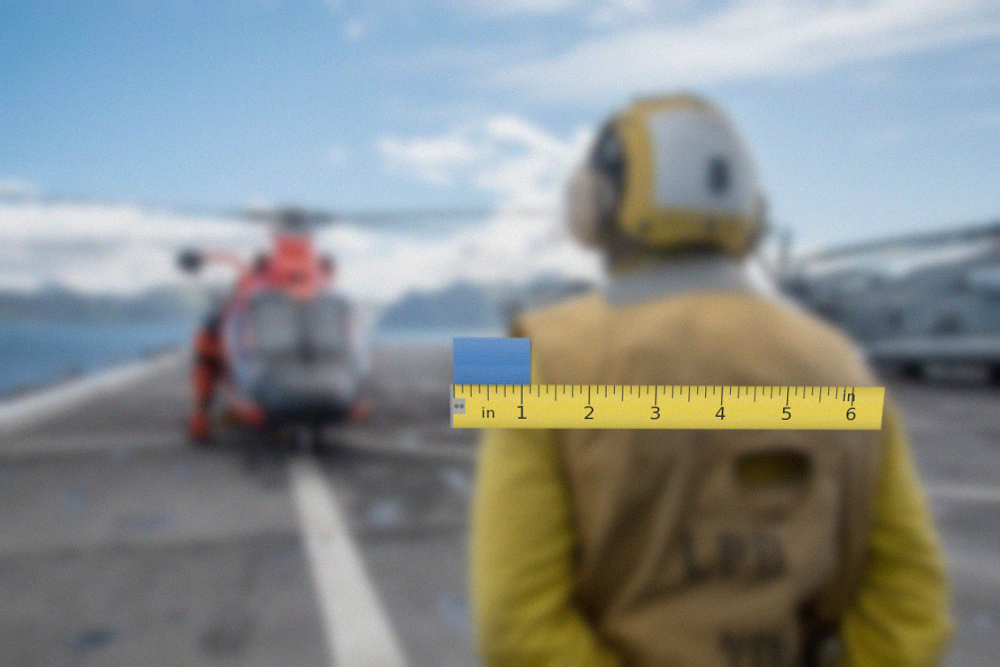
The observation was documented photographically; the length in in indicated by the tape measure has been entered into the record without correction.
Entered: 1.125 in
